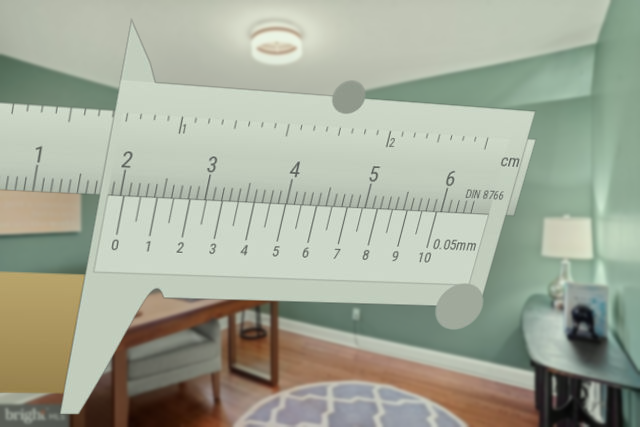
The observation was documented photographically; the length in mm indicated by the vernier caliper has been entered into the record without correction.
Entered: 20.4 mm
